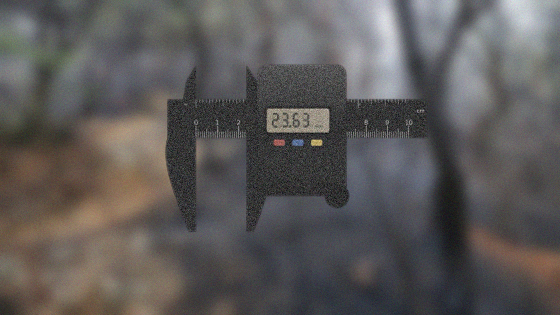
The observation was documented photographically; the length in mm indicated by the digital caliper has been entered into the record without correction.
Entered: 23.63 mm
